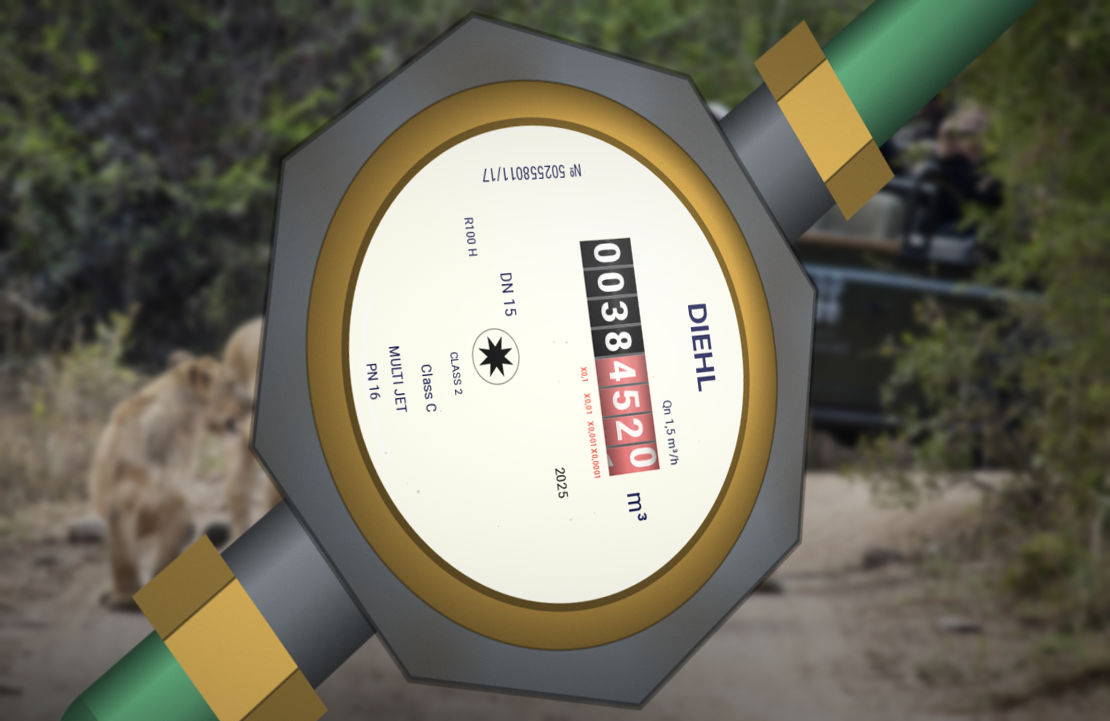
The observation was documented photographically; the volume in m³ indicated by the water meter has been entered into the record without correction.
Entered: 38.4520 m³
